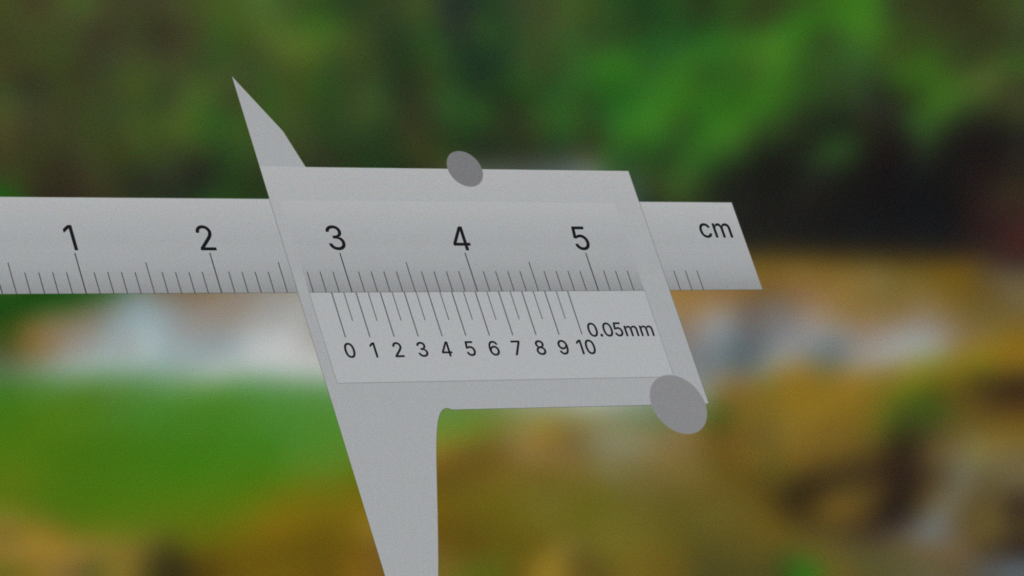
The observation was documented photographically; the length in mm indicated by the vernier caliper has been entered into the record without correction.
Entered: 28.4 mm
